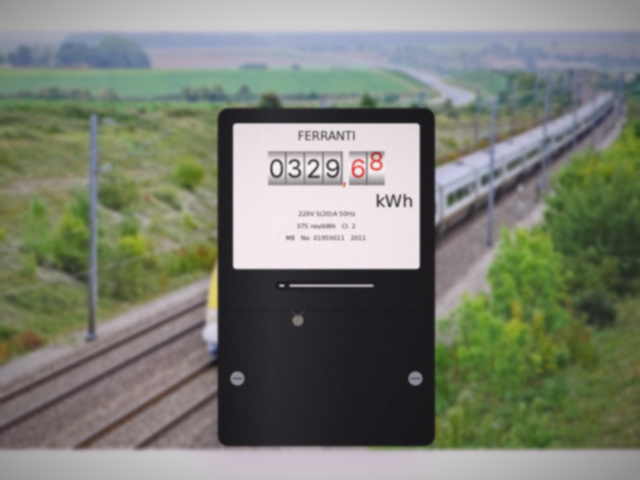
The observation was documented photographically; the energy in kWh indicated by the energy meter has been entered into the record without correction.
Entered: 329.68 kWh
